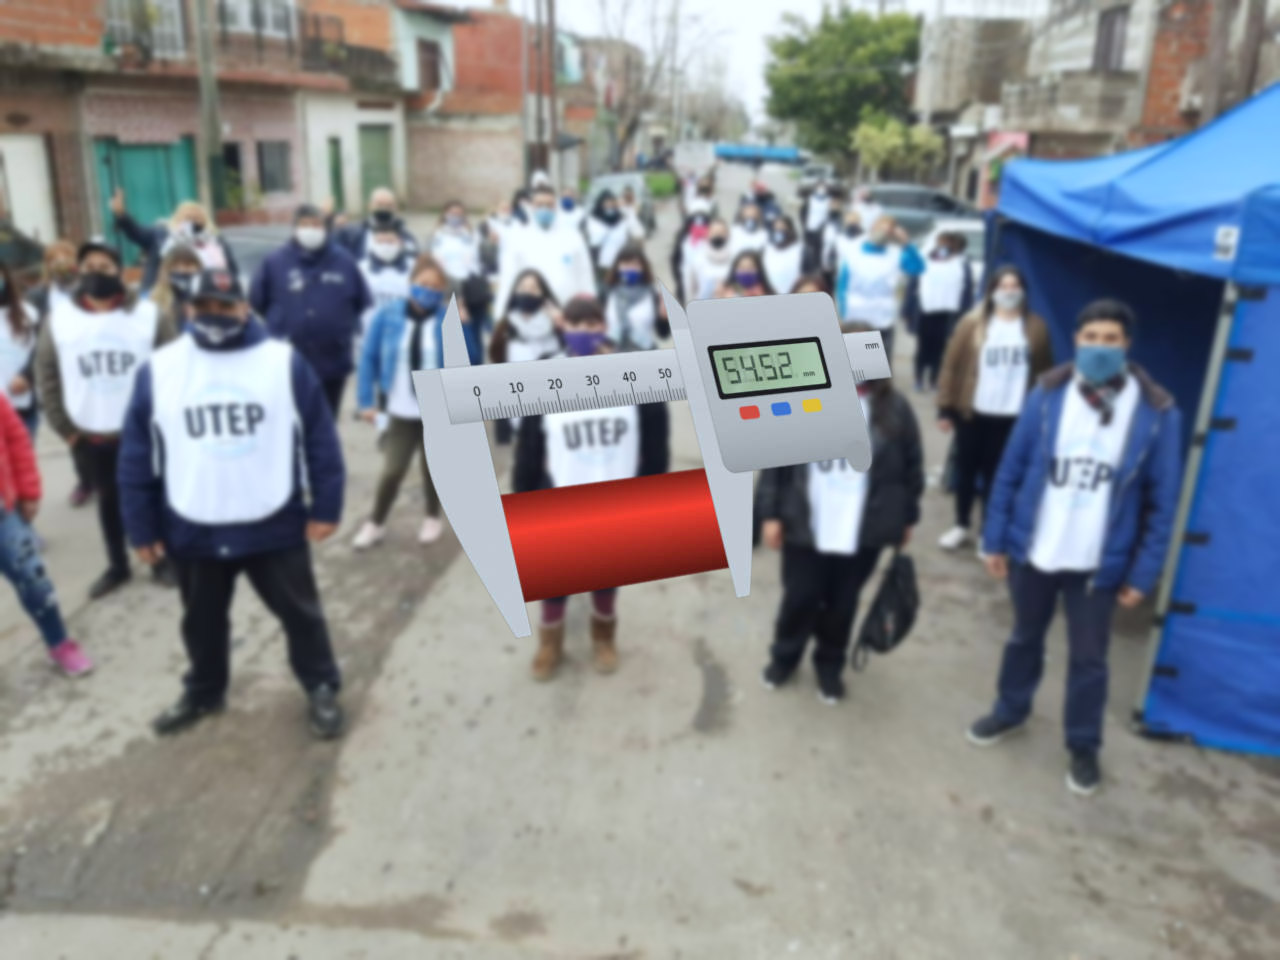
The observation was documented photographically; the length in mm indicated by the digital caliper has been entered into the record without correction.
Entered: 54.52 mm
